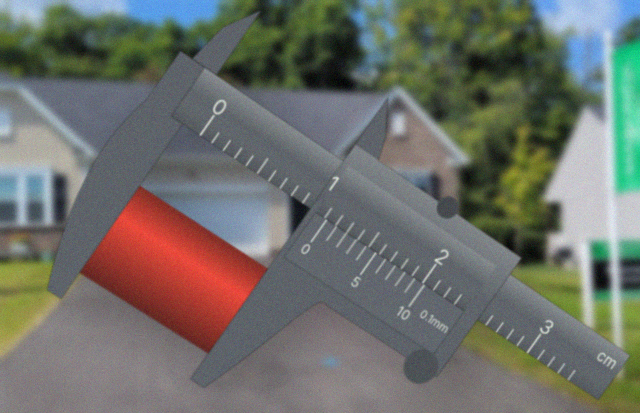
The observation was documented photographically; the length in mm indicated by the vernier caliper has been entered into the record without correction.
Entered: 11.2 mm
